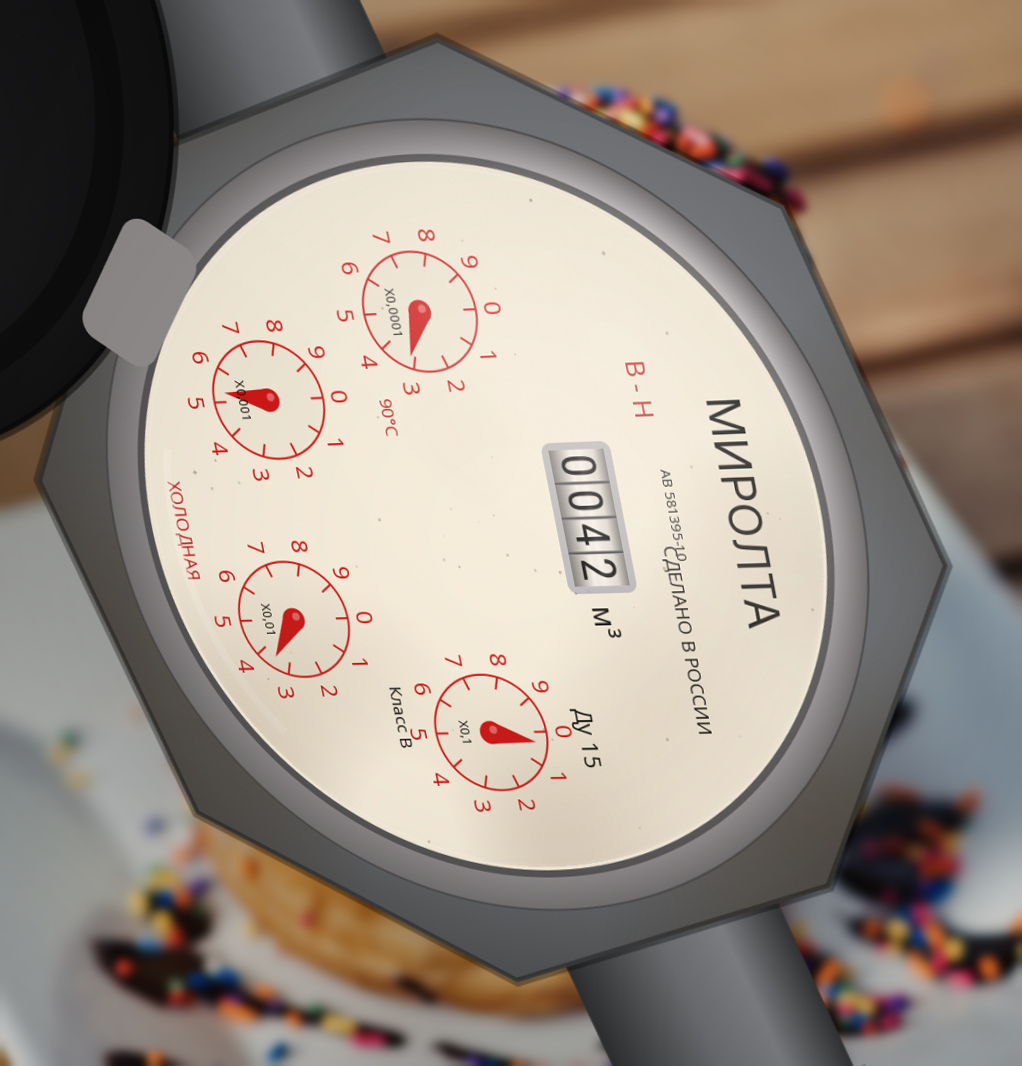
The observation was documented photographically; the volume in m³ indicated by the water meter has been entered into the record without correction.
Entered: 42.0353 m³
